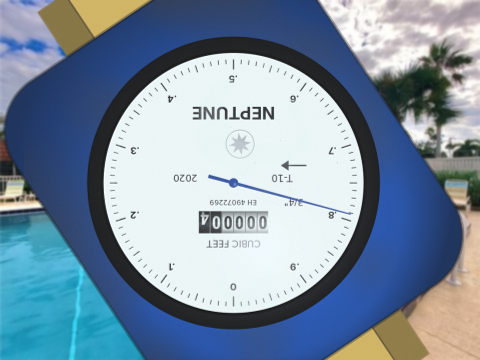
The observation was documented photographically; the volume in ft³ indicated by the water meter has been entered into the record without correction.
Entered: 3.79 ft³
